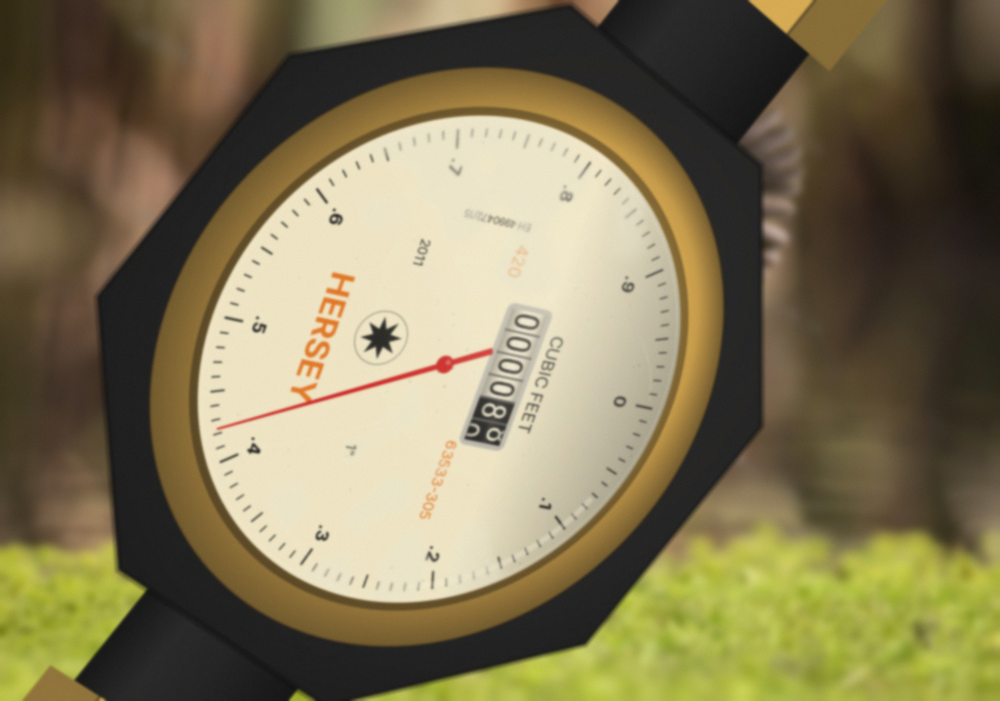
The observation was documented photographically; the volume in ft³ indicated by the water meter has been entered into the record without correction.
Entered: 88.42 ft³
